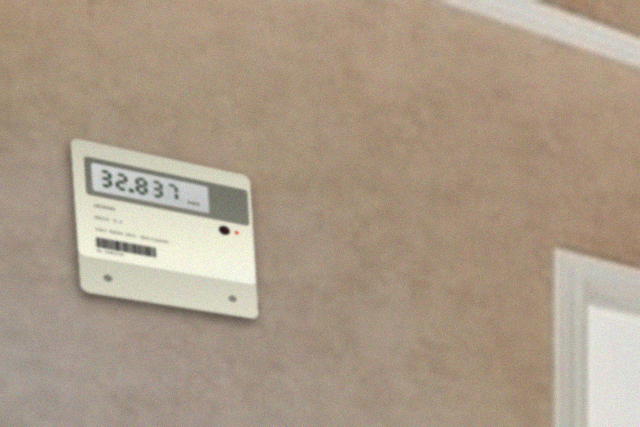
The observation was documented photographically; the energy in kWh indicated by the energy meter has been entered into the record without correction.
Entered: 32.837 kWh
